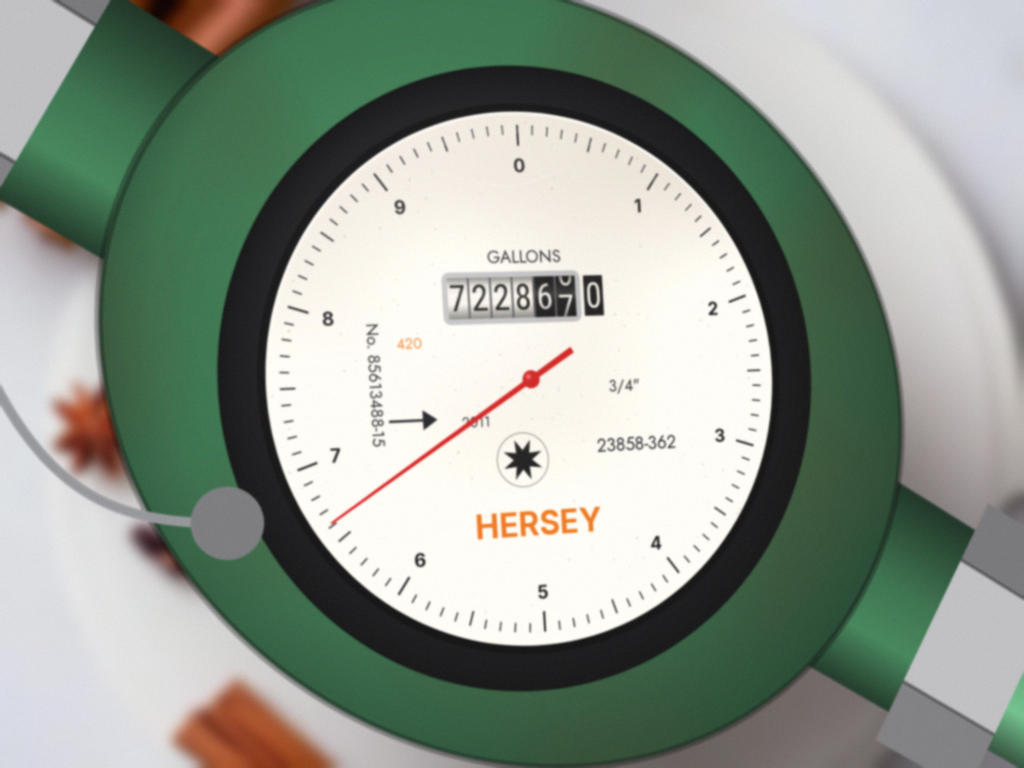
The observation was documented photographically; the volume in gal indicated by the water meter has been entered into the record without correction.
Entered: 7228666.6 gal
